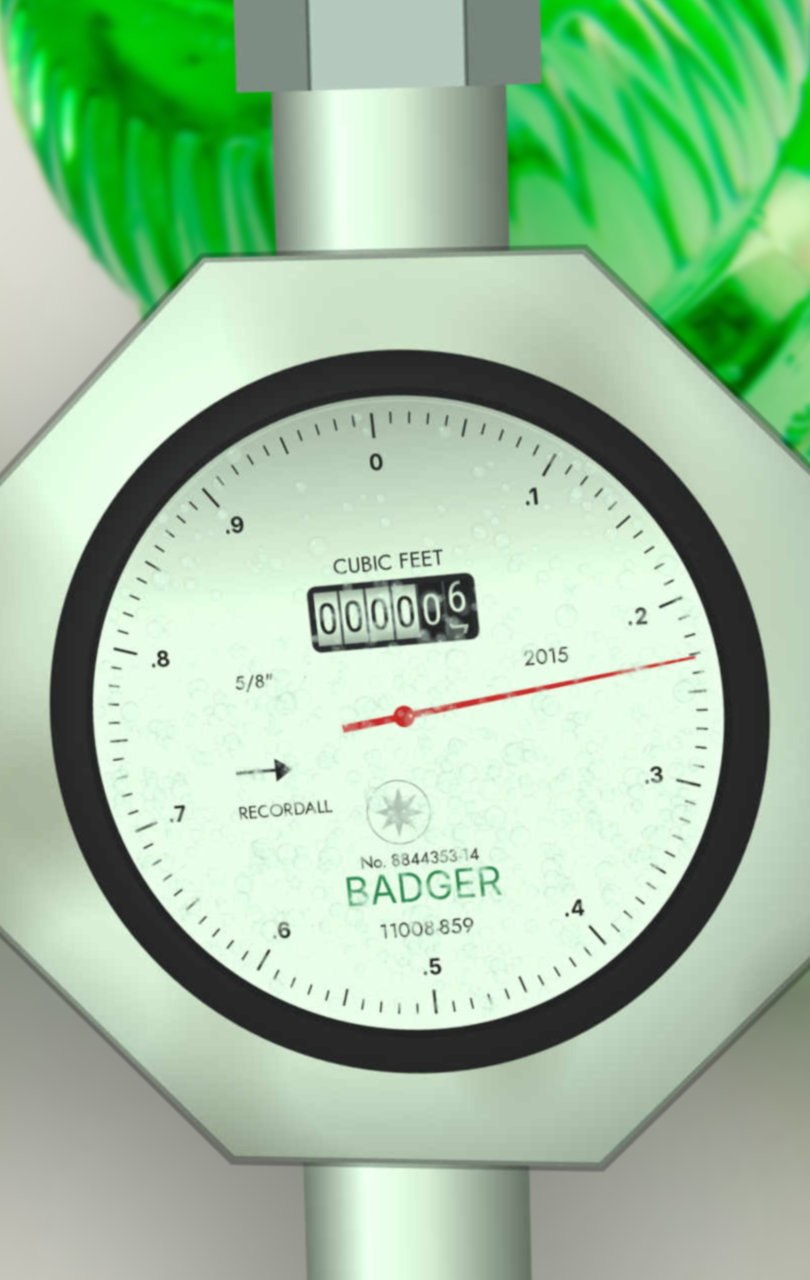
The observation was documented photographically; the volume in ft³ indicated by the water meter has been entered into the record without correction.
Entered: 6.23 ft³
